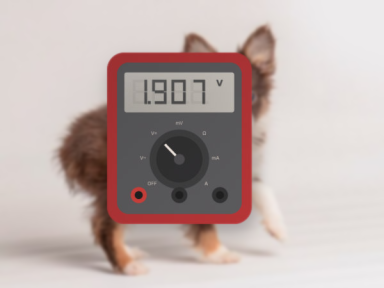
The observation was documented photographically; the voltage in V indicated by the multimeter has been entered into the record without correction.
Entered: 1.907 V
